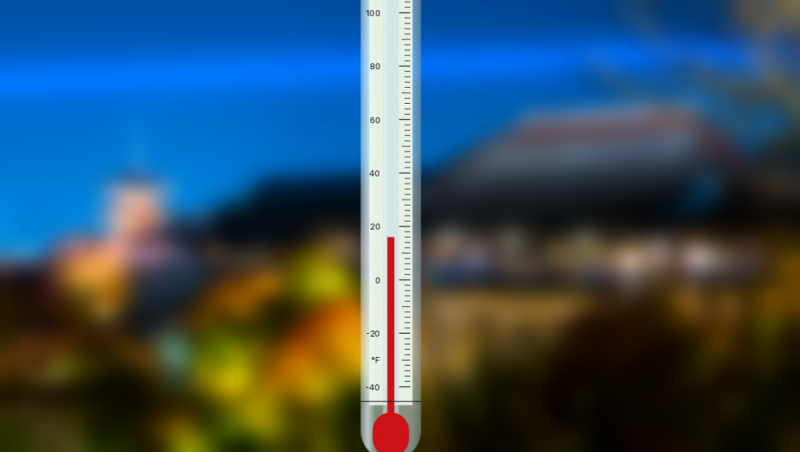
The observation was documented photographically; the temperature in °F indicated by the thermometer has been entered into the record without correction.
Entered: 16 °F
